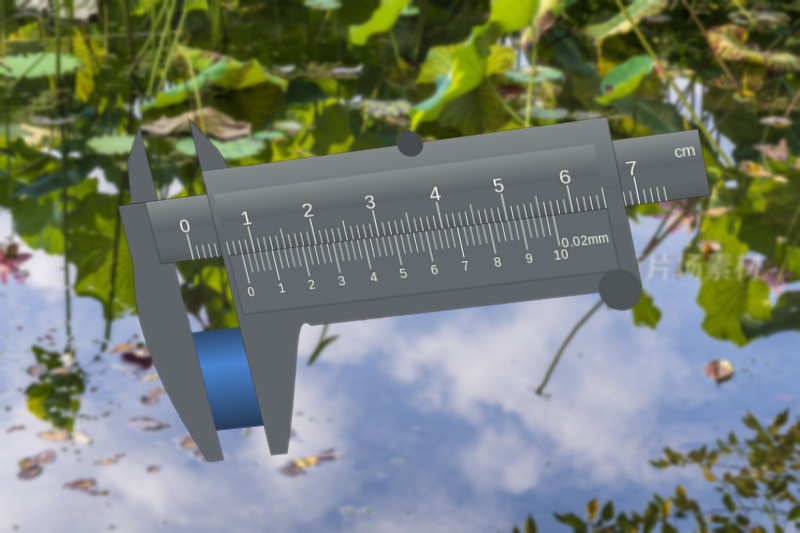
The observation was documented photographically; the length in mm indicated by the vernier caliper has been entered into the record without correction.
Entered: 8.0 mm
